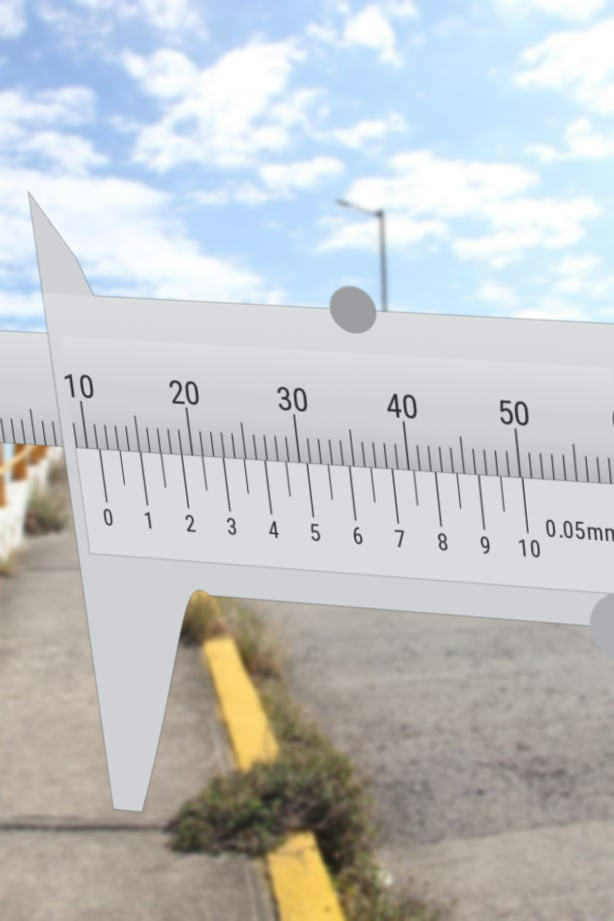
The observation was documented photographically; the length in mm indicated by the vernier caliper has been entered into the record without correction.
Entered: 11.2 mm
